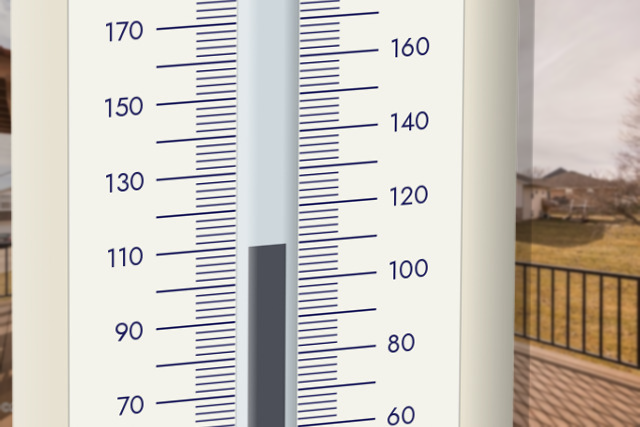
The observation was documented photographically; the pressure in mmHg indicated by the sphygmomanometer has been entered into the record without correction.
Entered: 110 mmHg
